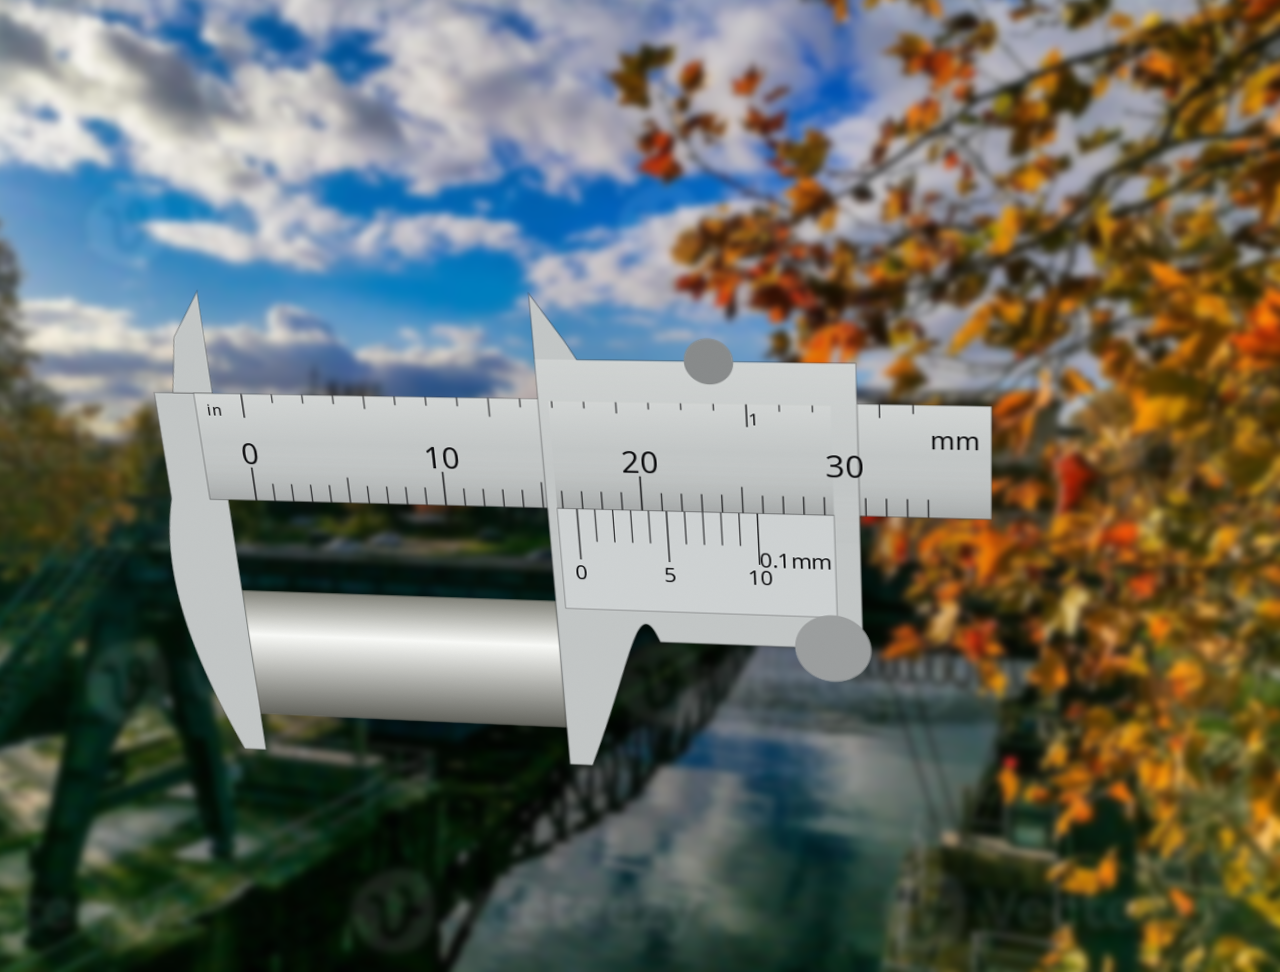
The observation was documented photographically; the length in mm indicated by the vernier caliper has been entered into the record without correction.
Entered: 16.7 mm
